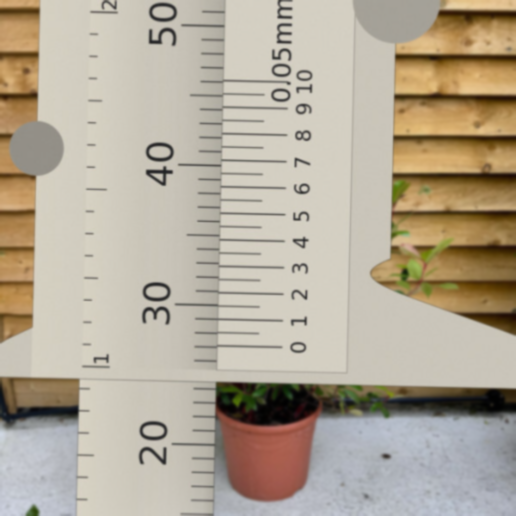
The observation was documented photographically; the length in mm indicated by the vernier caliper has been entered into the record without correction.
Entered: 27.1 mm
